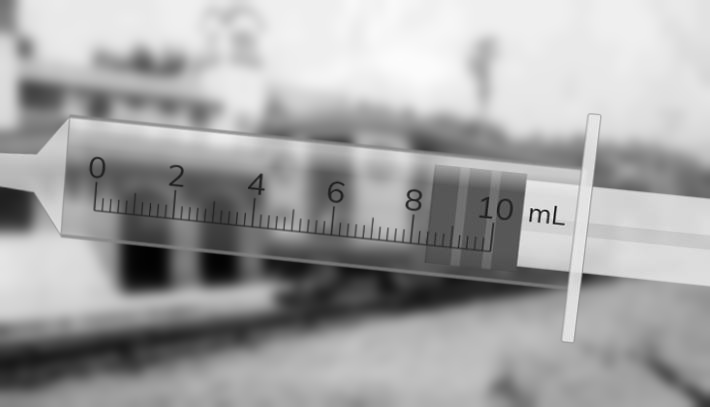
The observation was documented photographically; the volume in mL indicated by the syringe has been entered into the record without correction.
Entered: 8.4 mL
